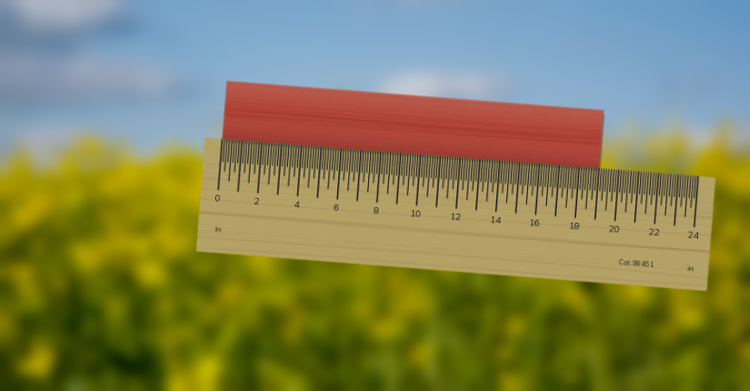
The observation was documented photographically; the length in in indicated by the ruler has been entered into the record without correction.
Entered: 19 in
